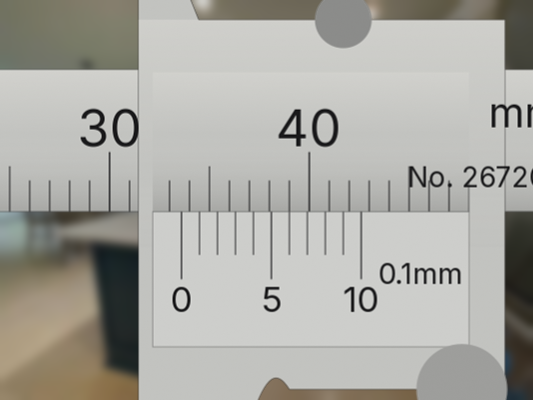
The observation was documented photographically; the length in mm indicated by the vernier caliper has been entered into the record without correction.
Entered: 33.6 mm
